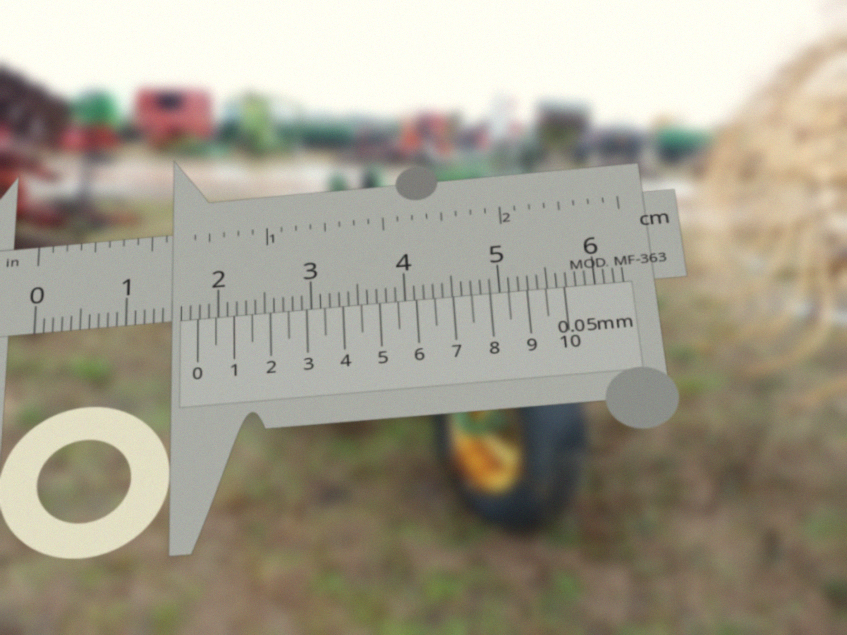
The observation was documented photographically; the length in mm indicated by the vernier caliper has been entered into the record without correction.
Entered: 17.8 mm
